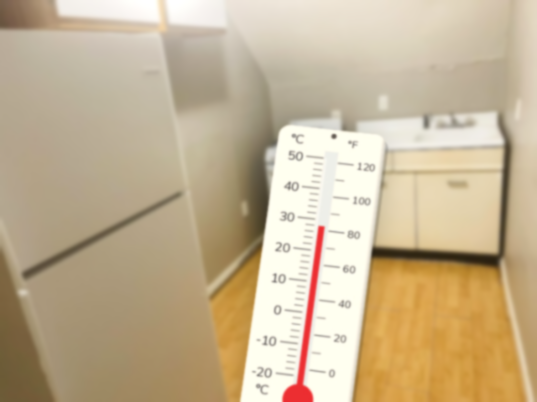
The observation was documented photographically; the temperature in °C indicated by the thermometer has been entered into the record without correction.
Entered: 28 °C
